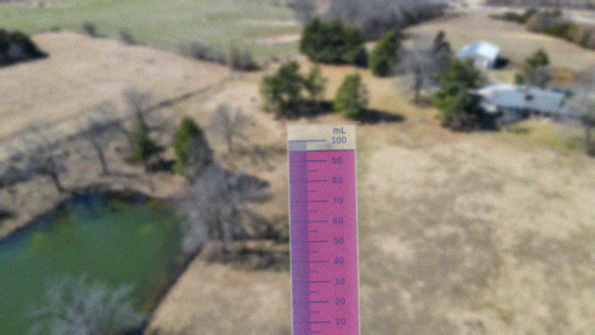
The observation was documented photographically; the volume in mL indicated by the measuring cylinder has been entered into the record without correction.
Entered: 95 mL
